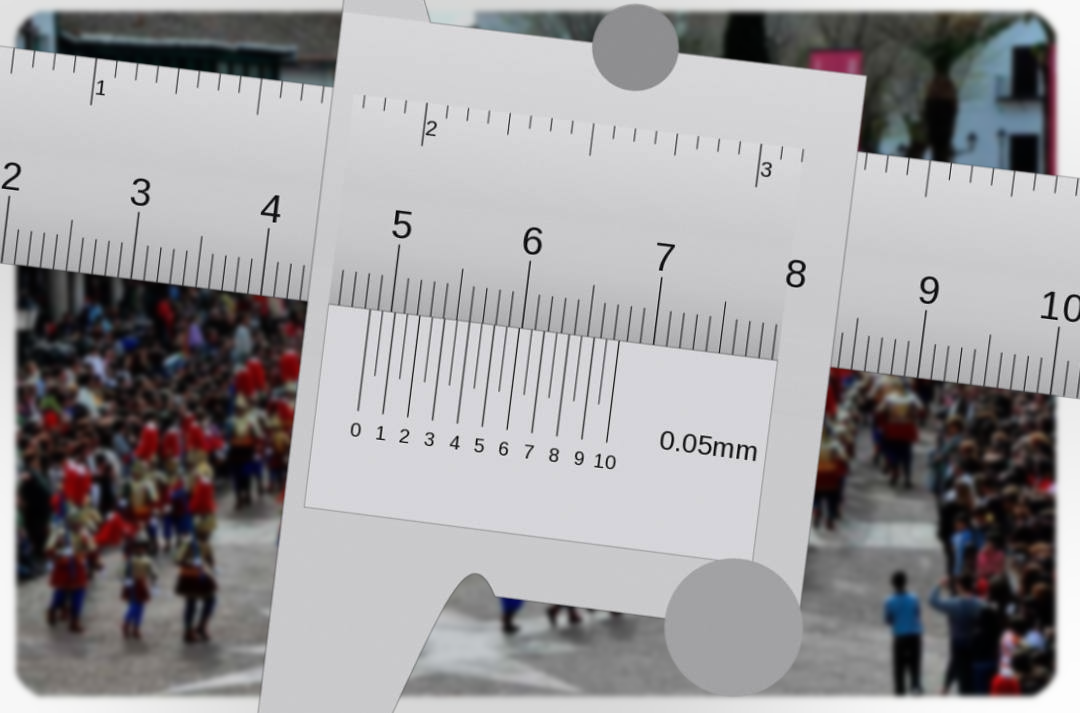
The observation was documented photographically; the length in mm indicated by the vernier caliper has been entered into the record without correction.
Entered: 48.4 mm
